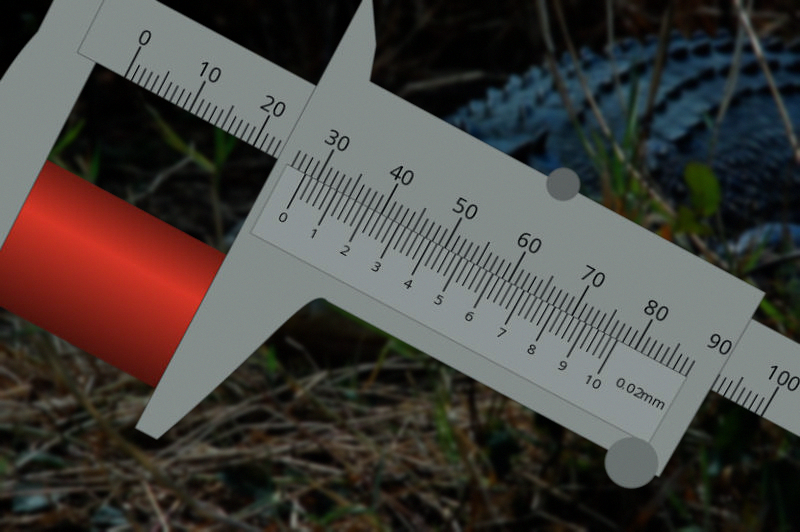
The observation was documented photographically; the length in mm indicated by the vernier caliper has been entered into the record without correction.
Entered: 28.2 mm
